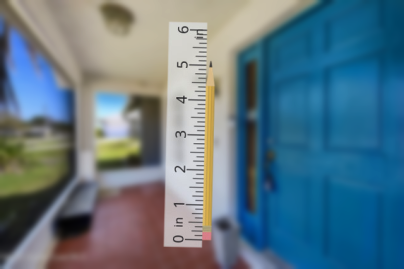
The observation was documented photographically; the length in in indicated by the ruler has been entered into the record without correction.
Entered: 5.125 in
